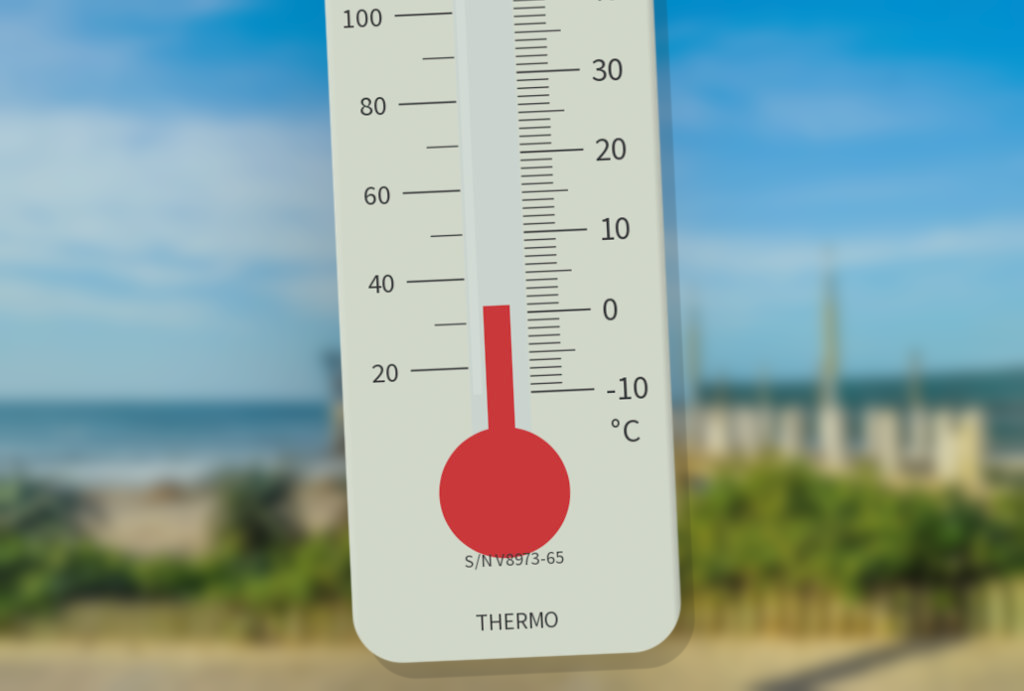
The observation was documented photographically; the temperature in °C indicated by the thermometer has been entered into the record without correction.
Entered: 1 °C
